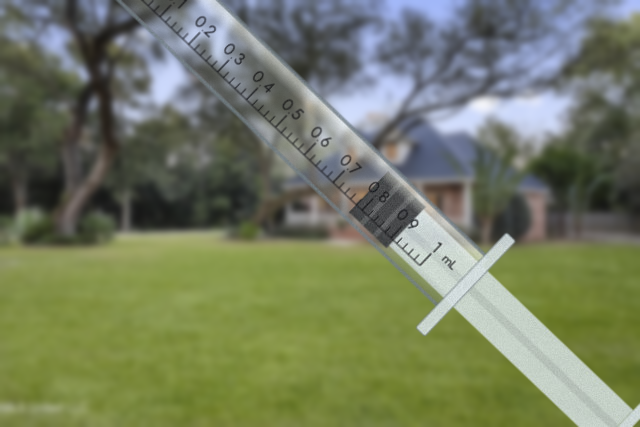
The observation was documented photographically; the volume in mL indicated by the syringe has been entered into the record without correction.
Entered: 0.78 mL
